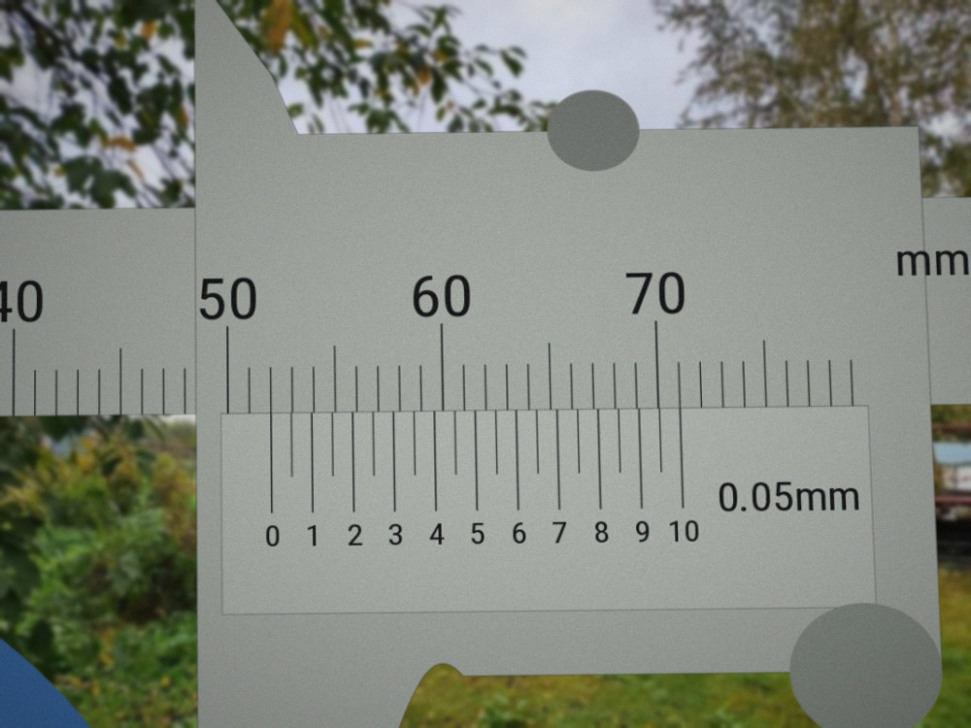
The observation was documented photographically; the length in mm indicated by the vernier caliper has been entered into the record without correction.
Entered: 52.0 mm
